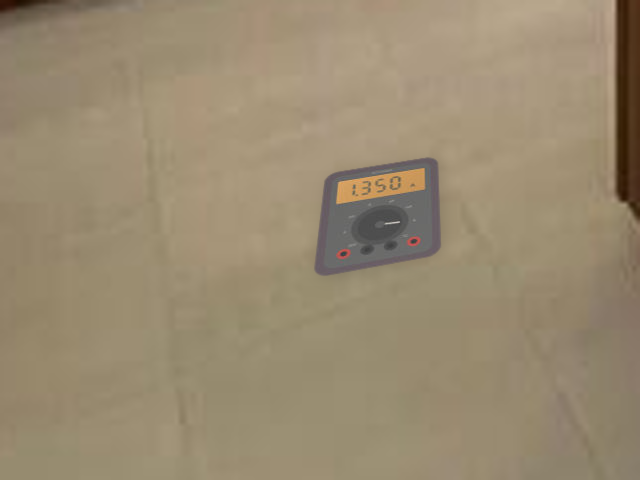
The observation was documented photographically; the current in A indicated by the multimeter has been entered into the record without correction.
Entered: 1.350 A
